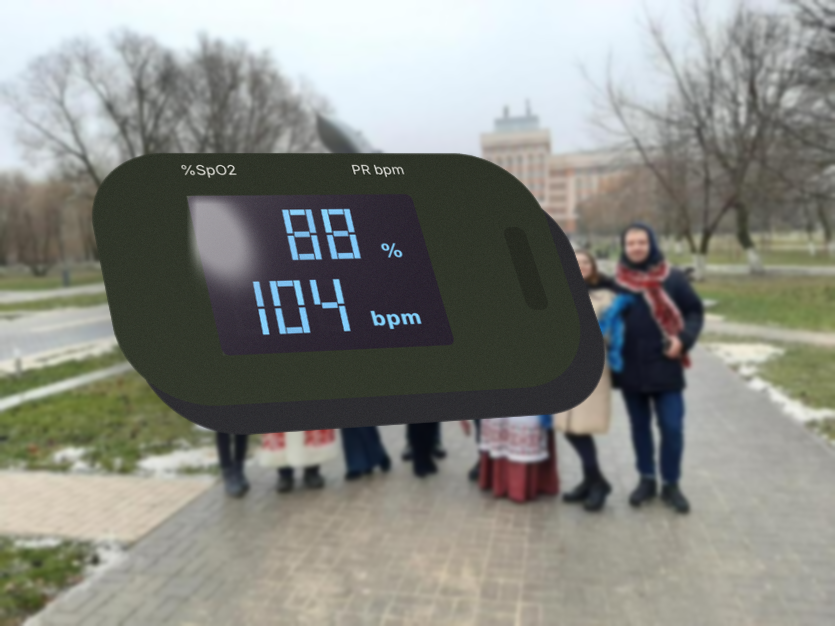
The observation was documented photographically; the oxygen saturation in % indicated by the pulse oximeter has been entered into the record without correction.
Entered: 88 %
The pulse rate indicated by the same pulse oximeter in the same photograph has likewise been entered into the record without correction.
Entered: 104 bpm
